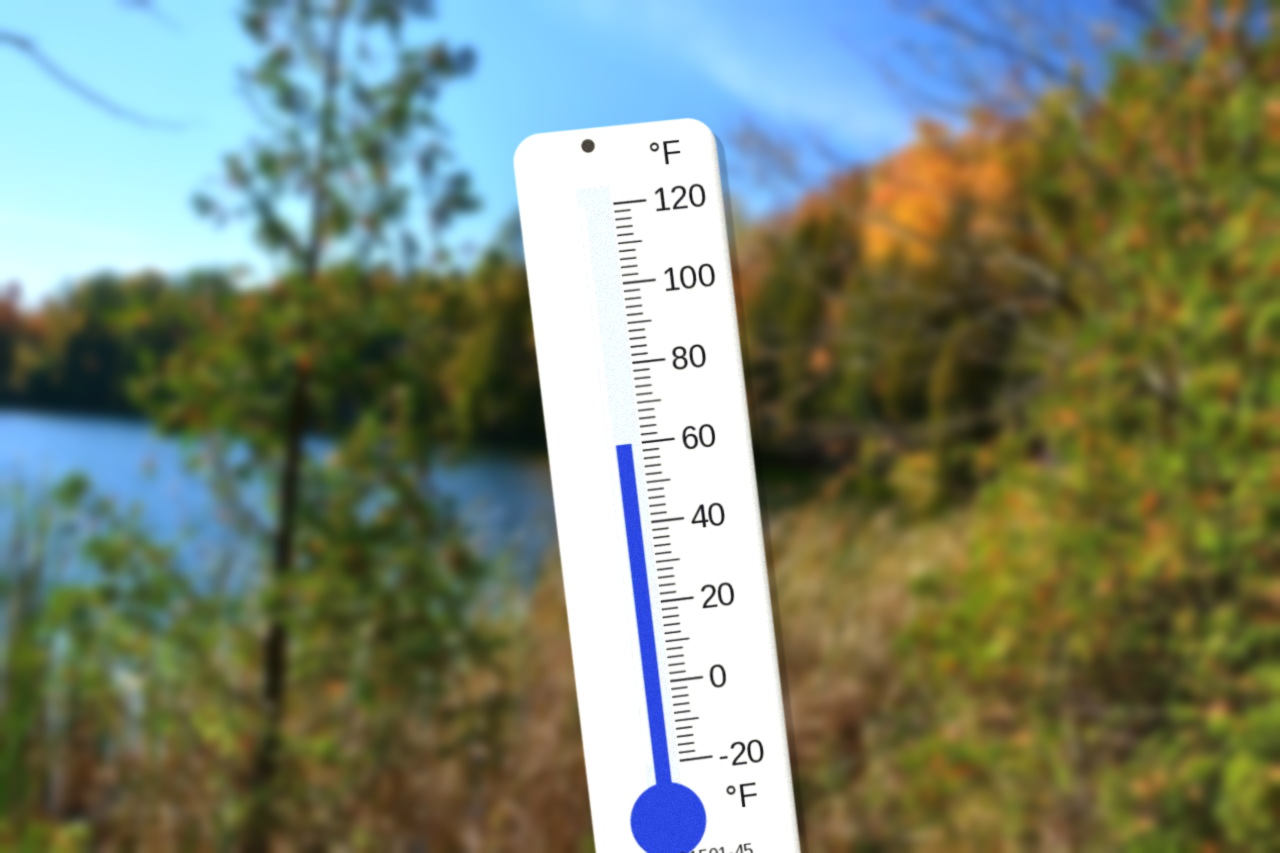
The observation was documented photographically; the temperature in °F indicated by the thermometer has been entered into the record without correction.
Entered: 60 °F
